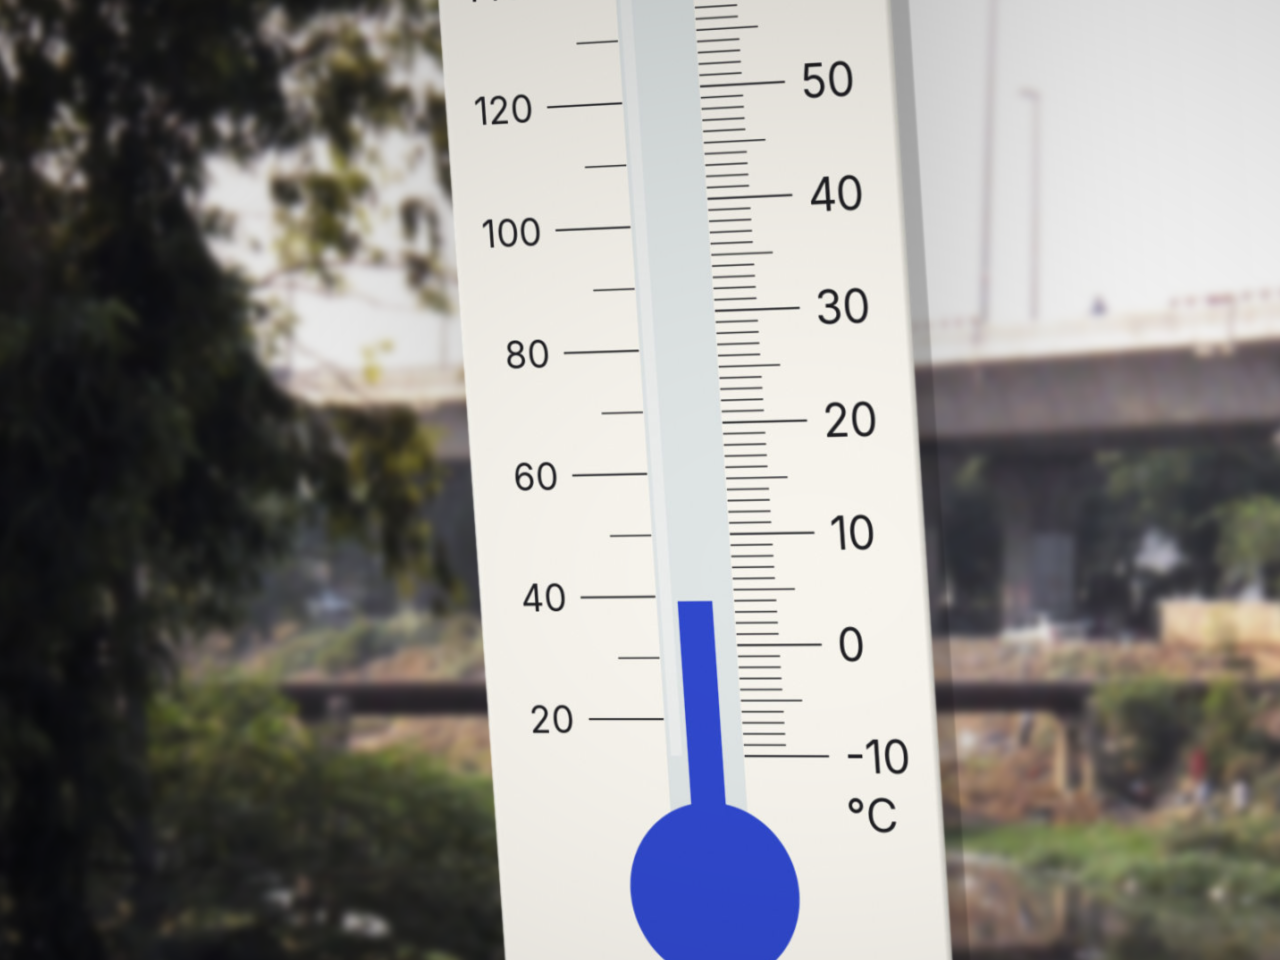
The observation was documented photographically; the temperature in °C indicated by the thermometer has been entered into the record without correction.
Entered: 4 °C
